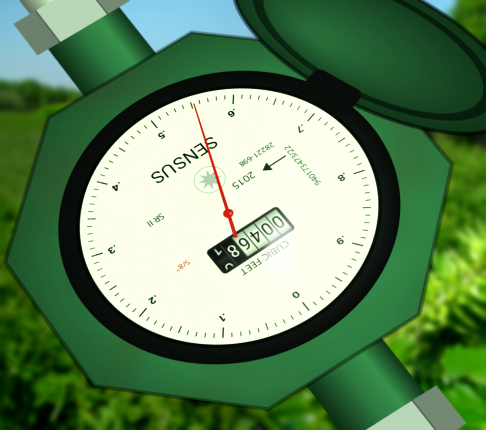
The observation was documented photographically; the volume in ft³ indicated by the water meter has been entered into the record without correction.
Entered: 4680.55 ft³
